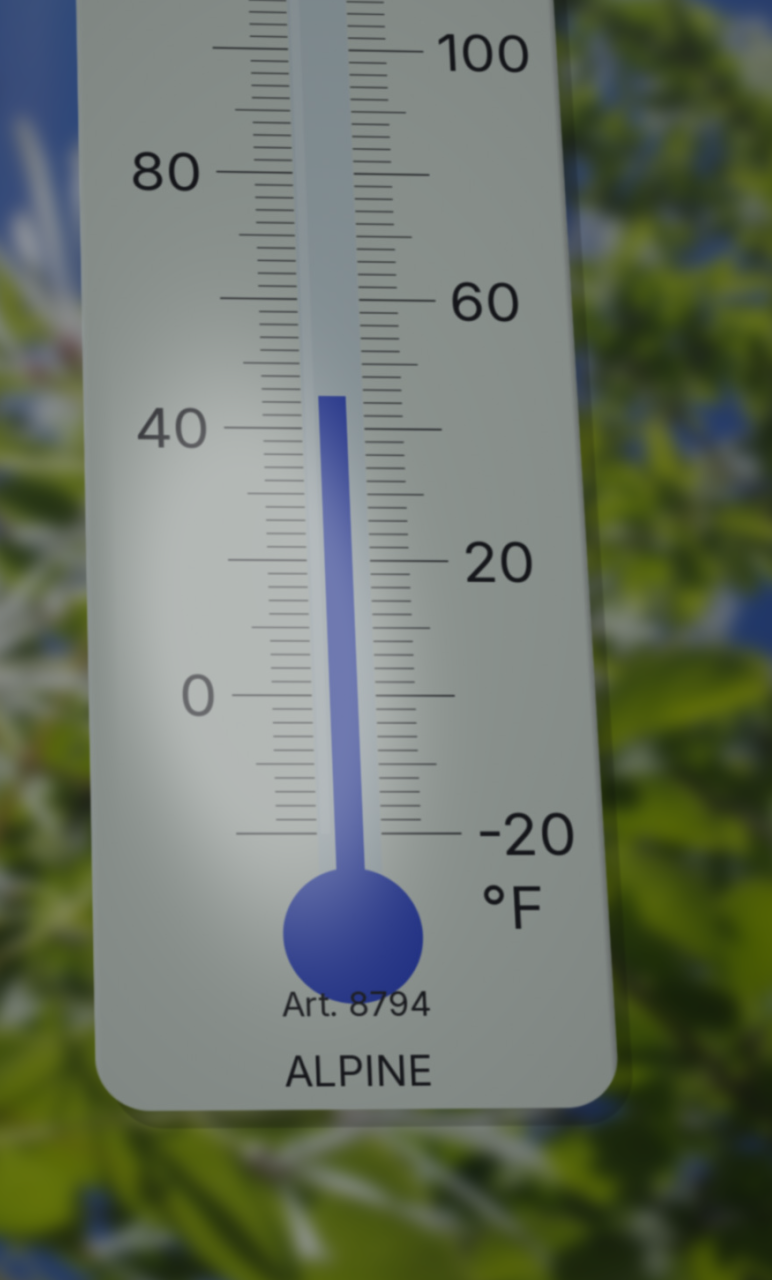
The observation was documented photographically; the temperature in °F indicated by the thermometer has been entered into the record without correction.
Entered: 45 °F
